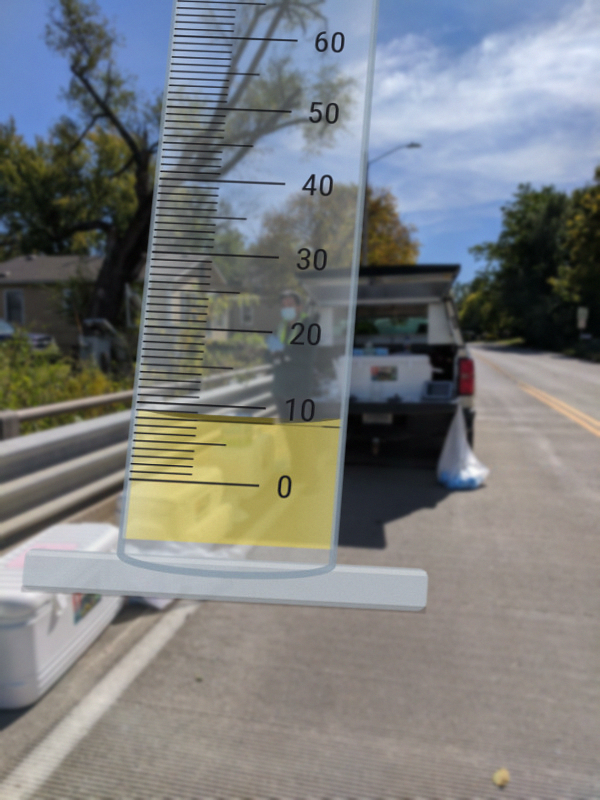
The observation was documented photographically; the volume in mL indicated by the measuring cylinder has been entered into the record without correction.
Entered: 8 mL
